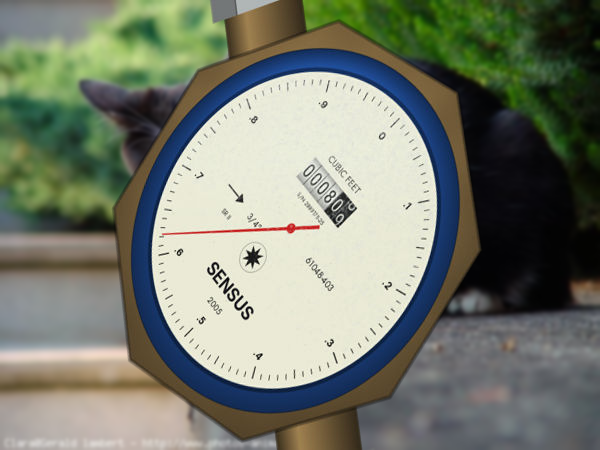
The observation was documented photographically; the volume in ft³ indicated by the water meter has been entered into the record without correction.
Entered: 808.62 ft³
